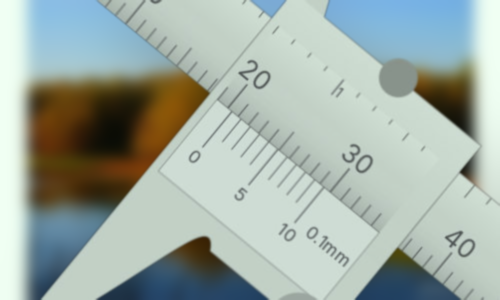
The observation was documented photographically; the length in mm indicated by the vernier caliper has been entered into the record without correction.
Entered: 20.4 mm
